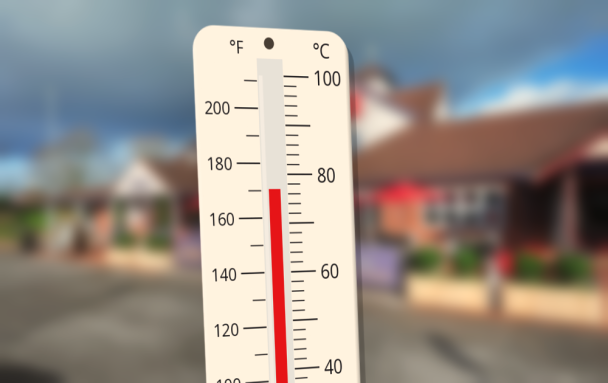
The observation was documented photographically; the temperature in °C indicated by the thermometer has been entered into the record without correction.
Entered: 77 °C
